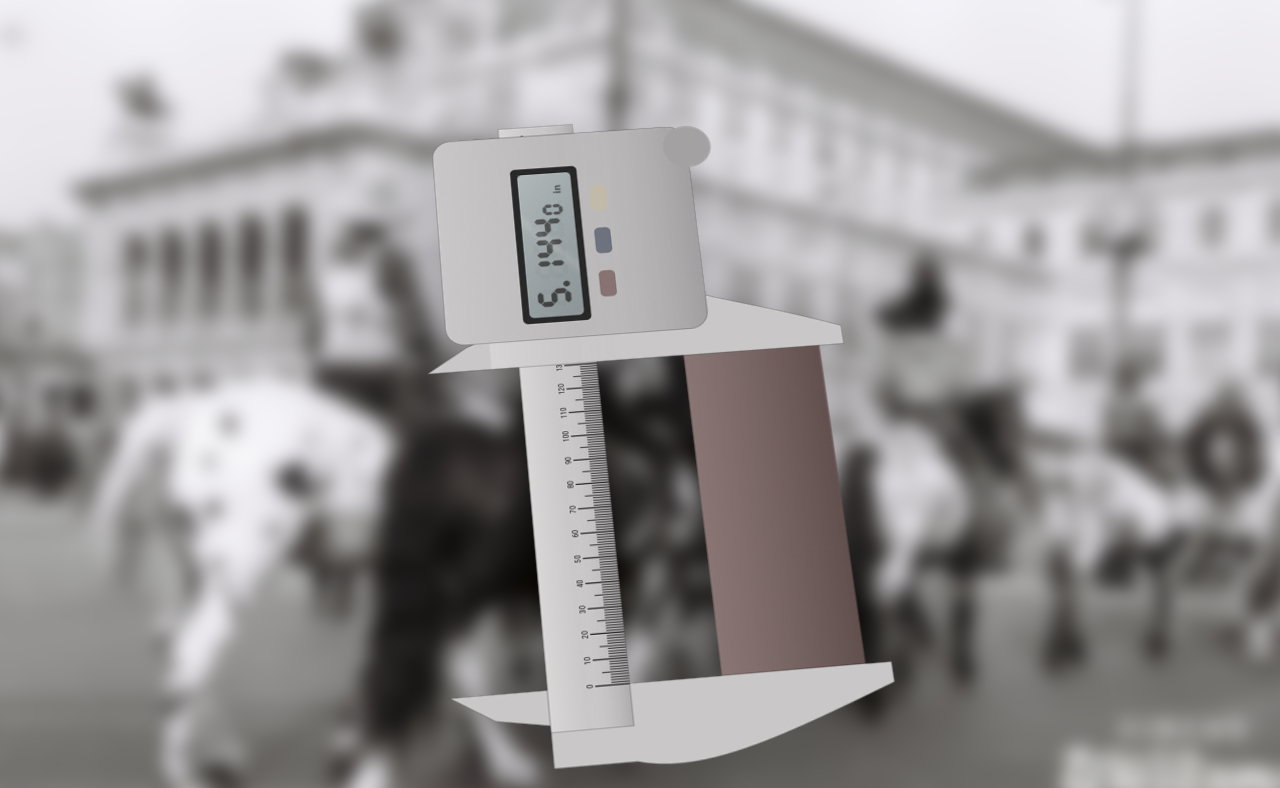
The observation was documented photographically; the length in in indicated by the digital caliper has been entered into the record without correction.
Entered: 5.1440 in
